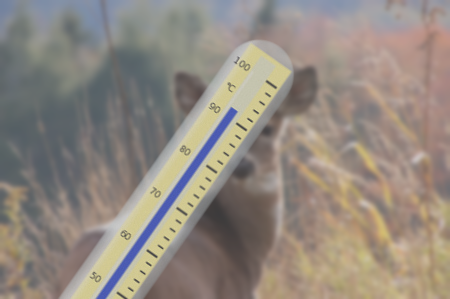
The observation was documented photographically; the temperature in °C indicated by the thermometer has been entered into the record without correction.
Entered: 92 °C
